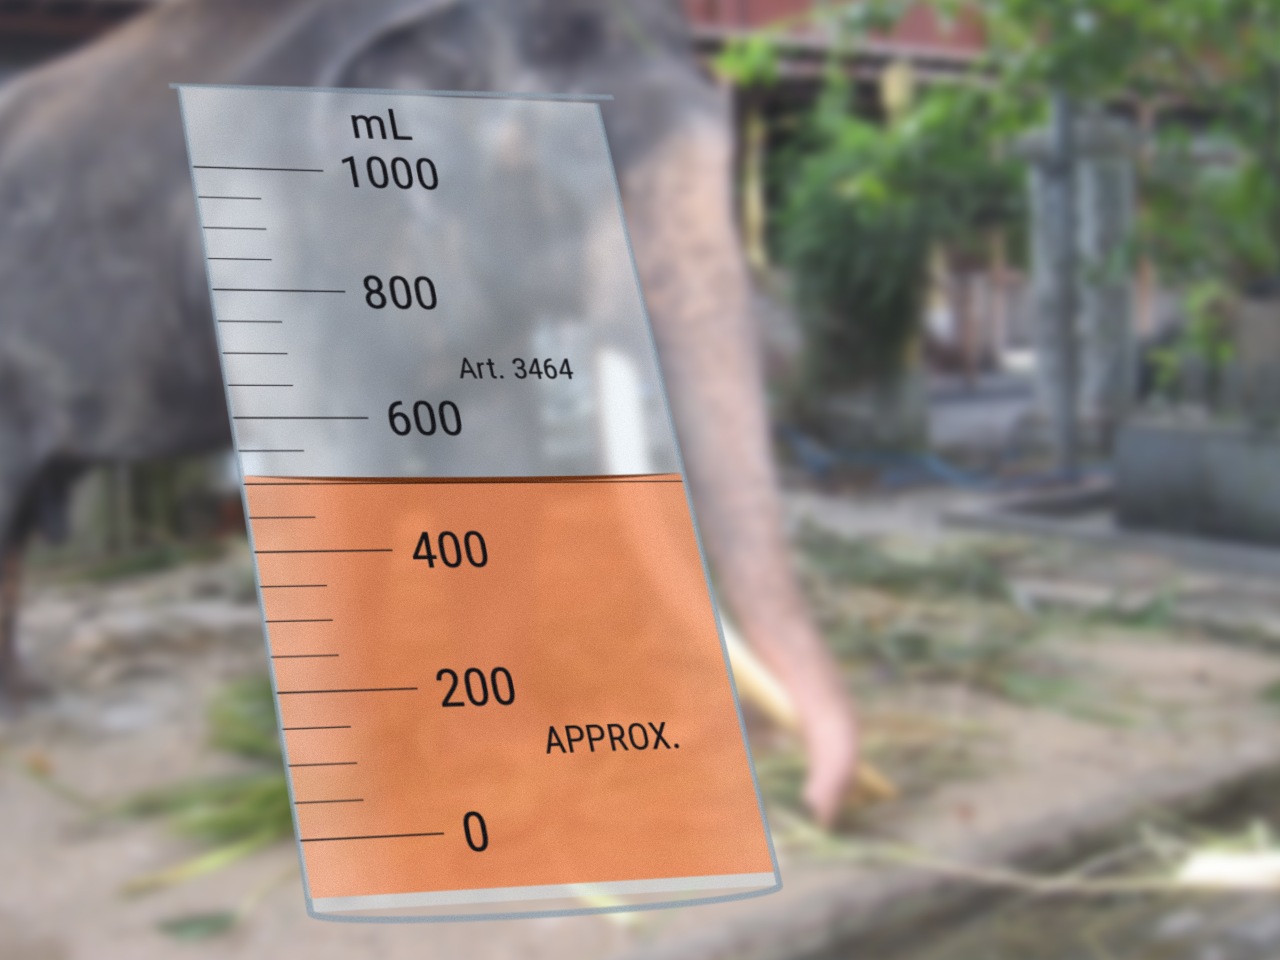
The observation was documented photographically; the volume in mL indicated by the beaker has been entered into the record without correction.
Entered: 500 mL
